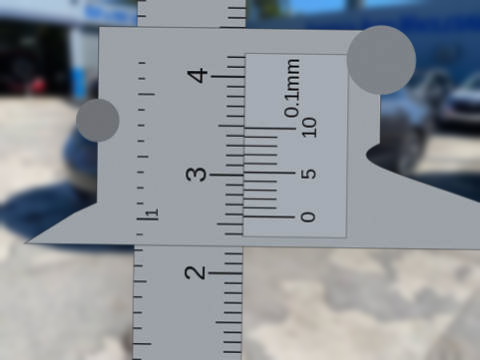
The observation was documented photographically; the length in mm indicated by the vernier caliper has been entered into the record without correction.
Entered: 25.8 mm
